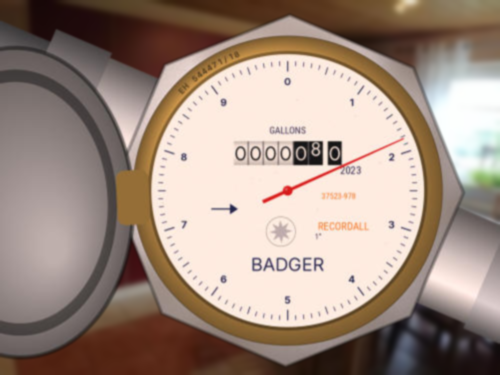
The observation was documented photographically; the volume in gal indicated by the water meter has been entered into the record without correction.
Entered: 81.8 gal
